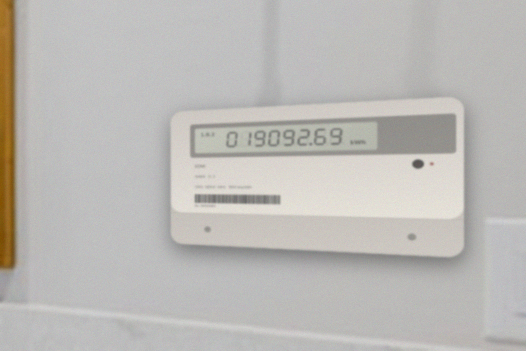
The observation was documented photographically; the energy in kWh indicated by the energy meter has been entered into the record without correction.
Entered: 19092.69 kWh
